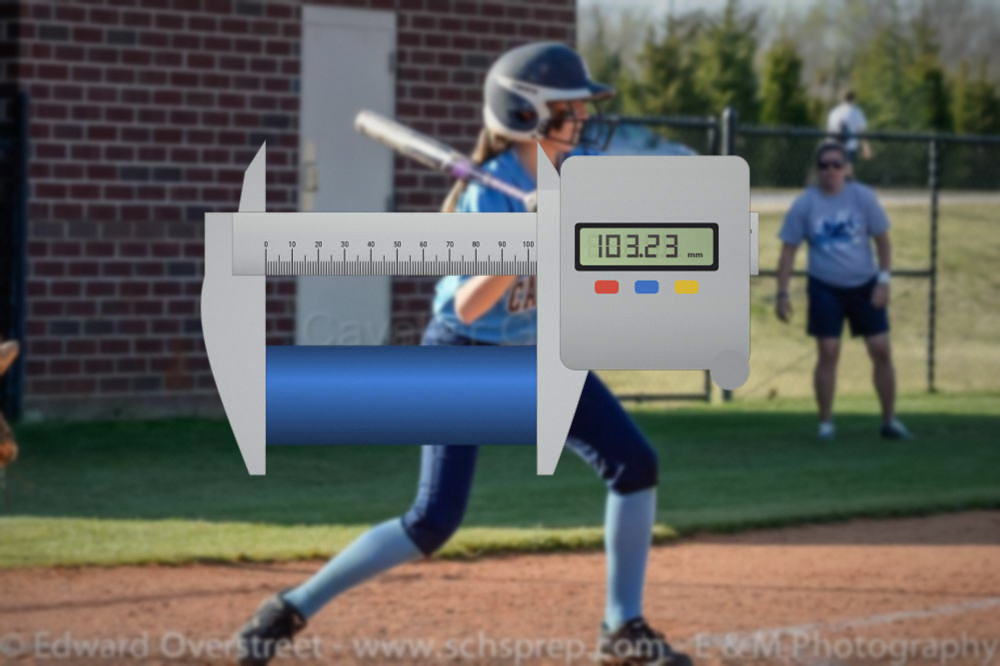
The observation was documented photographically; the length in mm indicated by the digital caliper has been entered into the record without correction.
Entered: 103.23 mm
